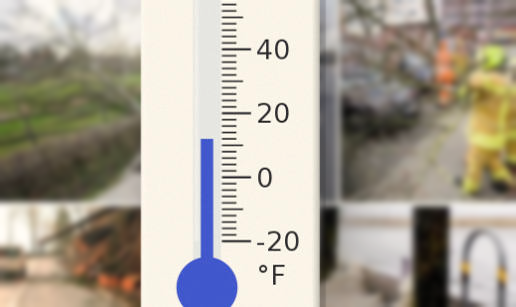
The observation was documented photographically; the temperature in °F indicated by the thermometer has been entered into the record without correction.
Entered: 12 °F
